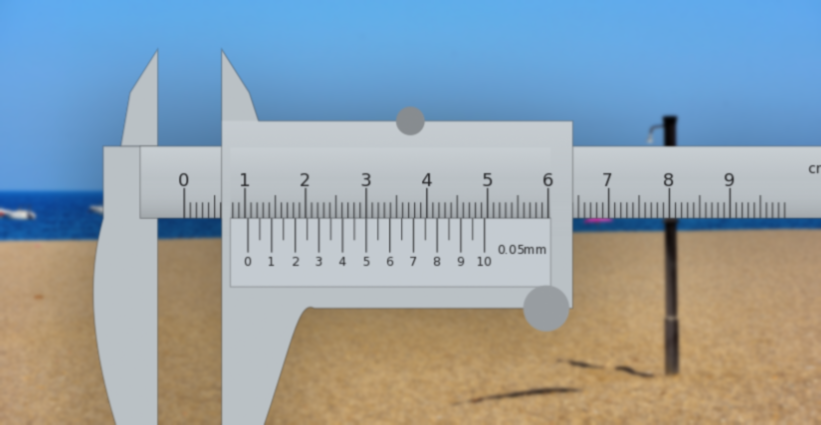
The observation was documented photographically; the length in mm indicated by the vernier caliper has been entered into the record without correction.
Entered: 10.5 mm
